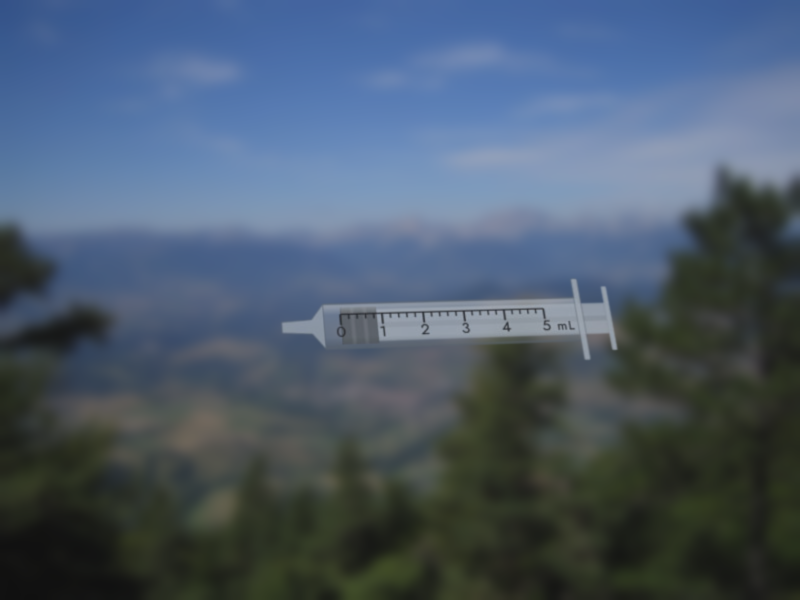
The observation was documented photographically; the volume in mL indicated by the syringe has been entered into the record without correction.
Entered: 0 mL
